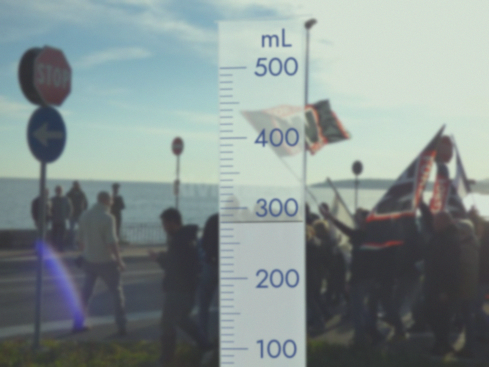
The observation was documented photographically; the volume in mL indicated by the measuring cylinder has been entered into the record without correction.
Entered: 280 mL
